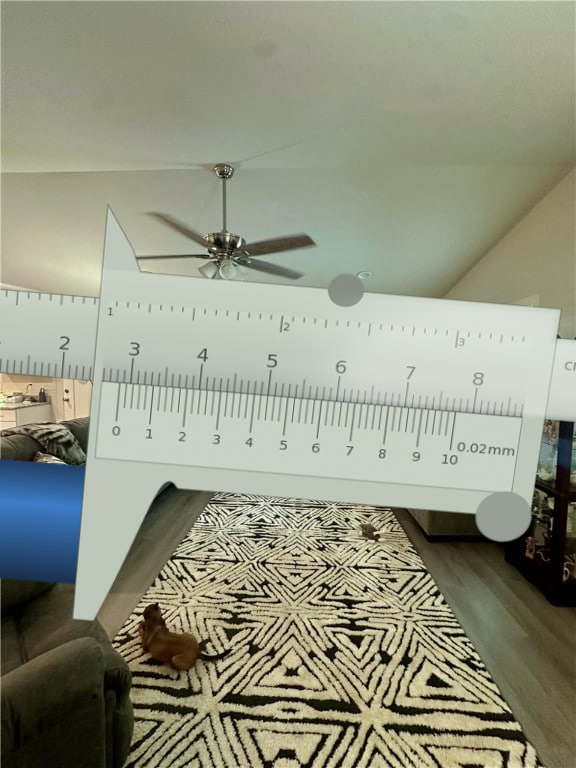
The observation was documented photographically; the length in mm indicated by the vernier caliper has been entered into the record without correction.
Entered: 28.4 mm
